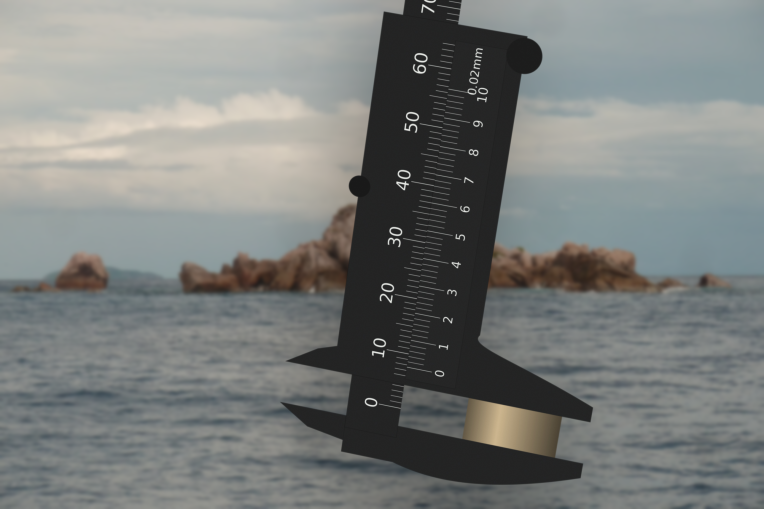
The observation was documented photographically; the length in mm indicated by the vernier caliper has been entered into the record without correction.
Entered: 7.6 mm
